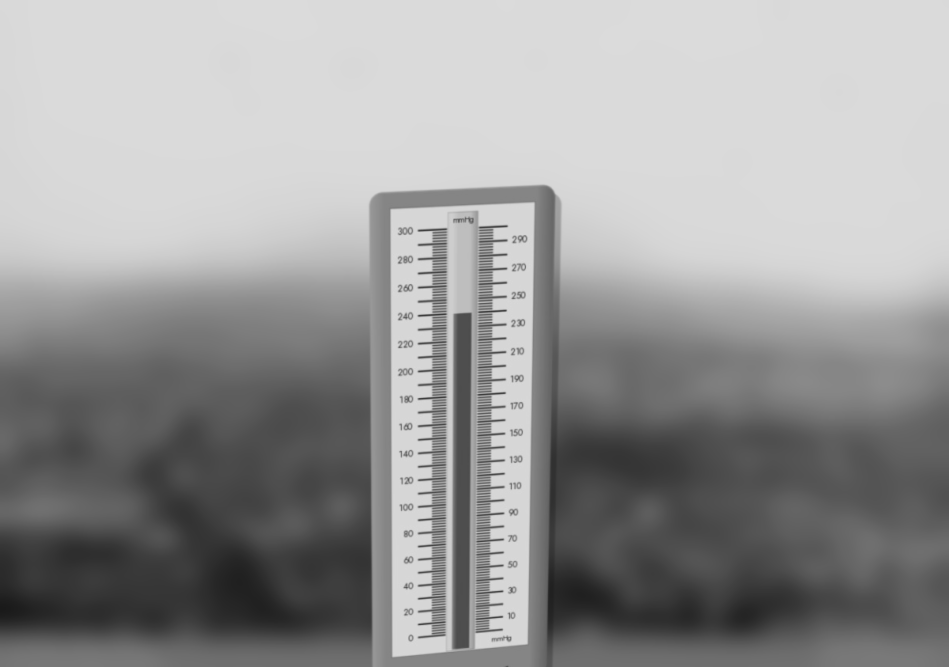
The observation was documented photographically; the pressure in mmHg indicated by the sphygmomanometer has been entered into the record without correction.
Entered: 240 mmHg
